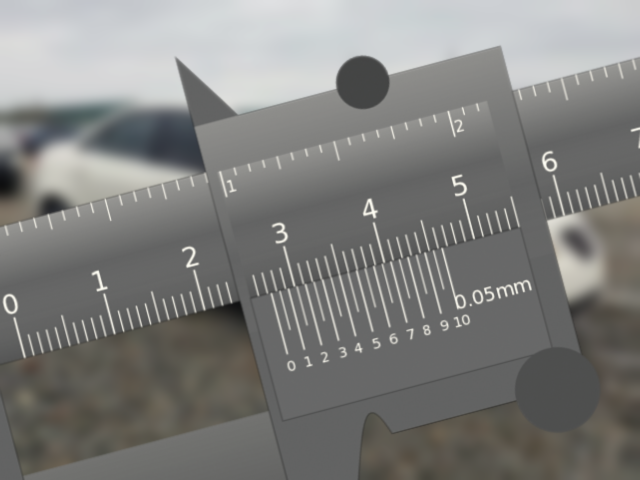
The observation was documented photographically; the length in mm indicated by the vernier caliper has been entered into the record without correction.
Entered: 27.4 mm
